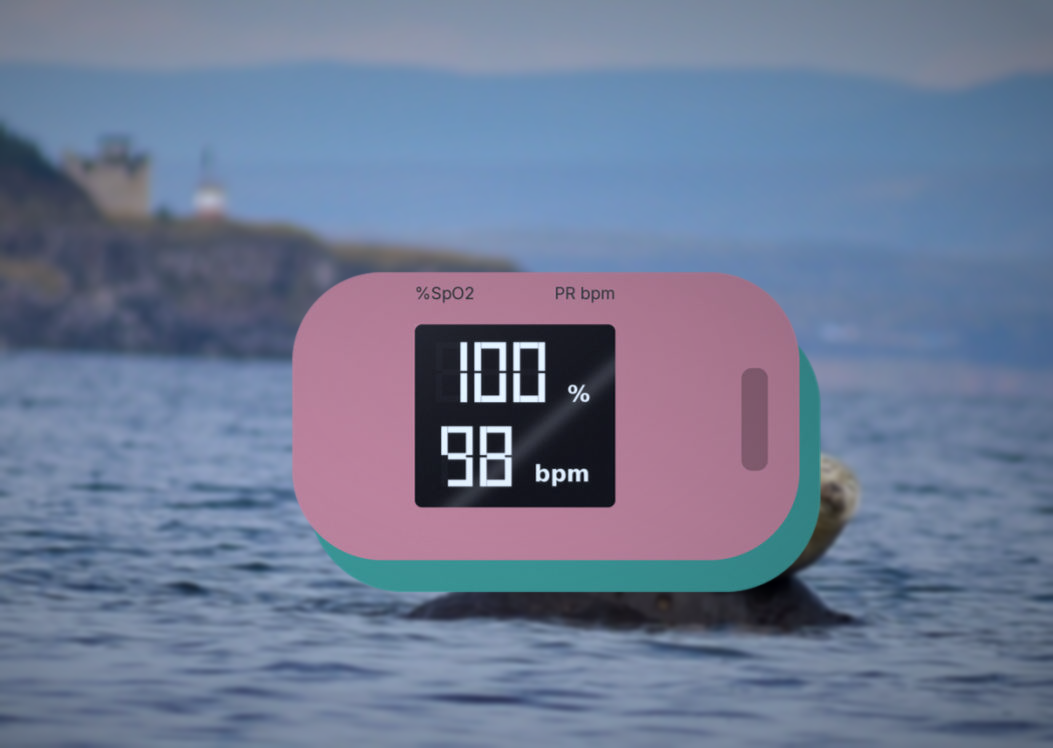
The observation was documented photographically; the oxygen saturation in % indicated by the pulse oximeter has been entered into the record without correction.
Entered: 100 %
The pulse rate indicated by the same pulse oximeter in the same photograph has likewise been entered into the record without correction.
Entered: 98 bpm
